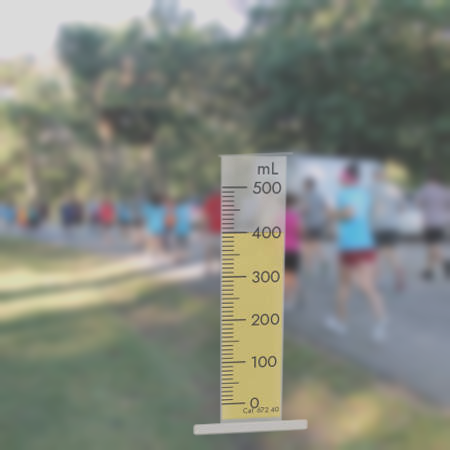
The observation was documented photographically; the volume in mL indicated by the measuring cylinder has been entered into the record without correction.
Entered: 400 mL
